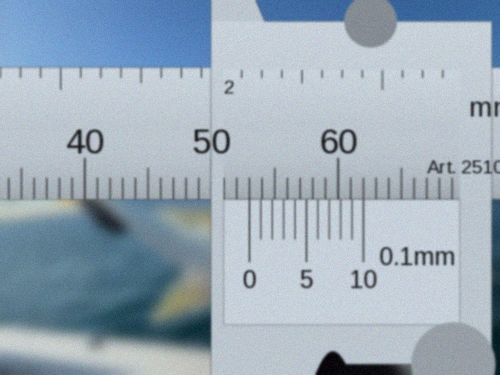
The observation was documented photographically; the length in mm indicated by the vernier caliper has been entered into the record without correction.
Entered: 53.0 mm
